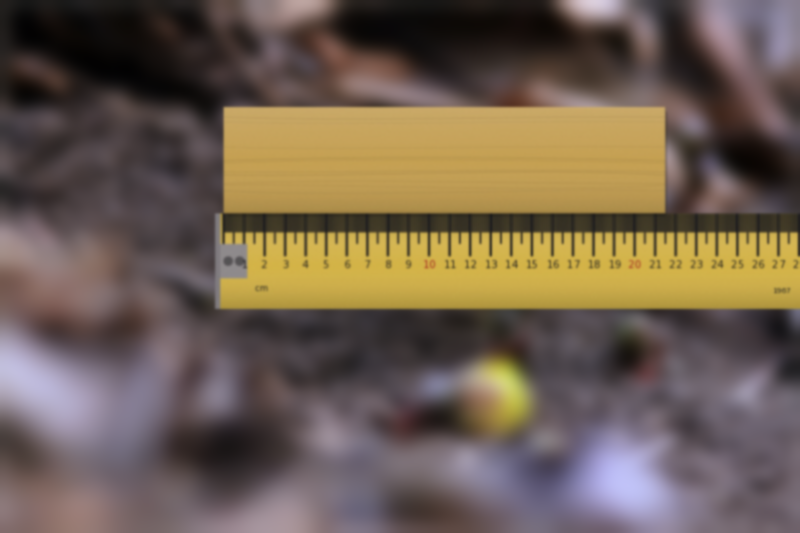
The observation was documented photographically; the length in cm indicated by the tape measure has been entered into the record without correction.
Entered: 21.5 cm
